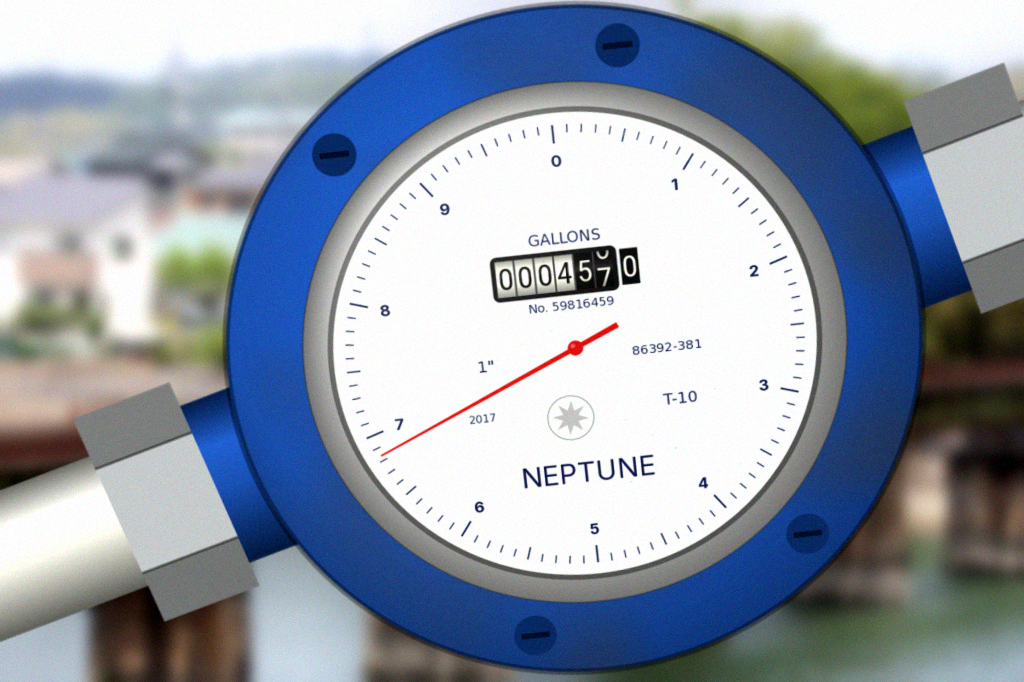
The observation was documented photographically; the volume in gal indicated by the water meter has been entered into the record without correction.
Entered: 4566.8 gal
